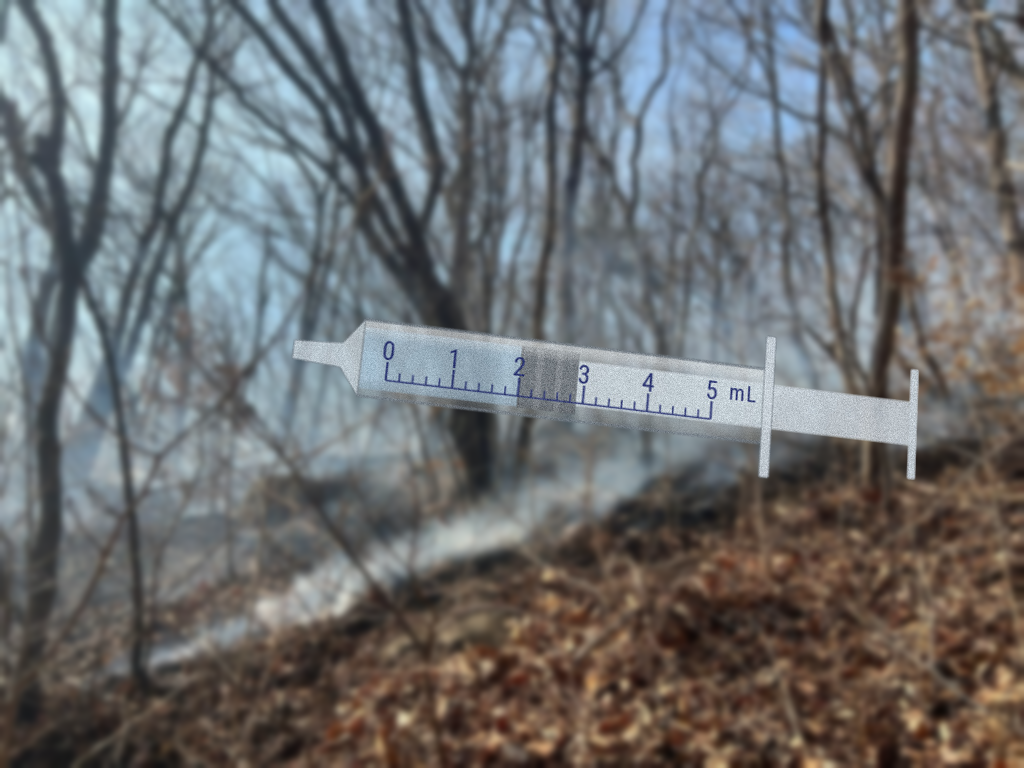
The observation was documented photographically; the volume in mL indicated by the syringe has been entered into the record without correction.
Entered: 2 mL
